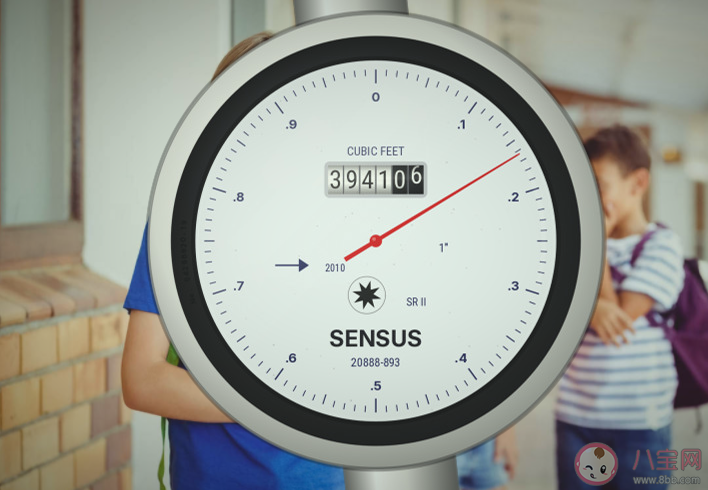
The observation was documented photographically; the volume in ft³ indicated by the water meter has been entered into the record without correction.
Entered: 394106.16 ft³
